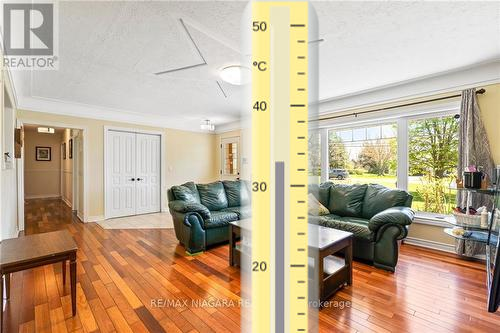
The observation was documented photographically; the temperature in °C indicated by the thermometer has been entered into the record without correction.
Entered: 33 °C
